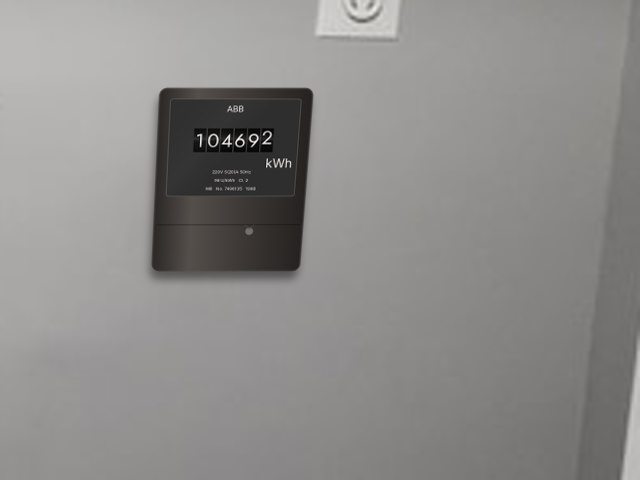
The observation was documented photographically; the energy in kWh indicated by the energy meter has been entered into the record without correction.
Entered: 104692 kWh
